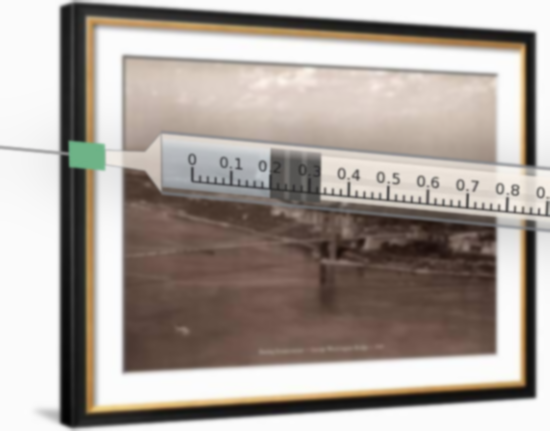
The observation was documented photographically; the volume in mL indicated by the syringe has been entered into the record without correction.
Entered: 0.2 mL
